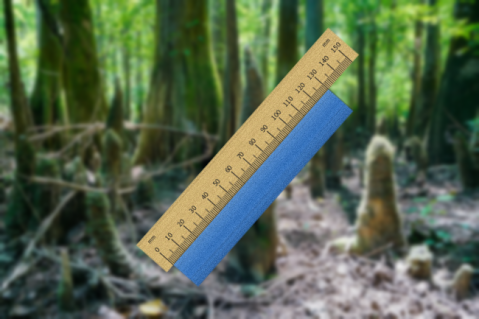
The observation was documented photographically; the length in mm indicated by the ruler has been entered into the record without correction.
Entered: 130 mm
